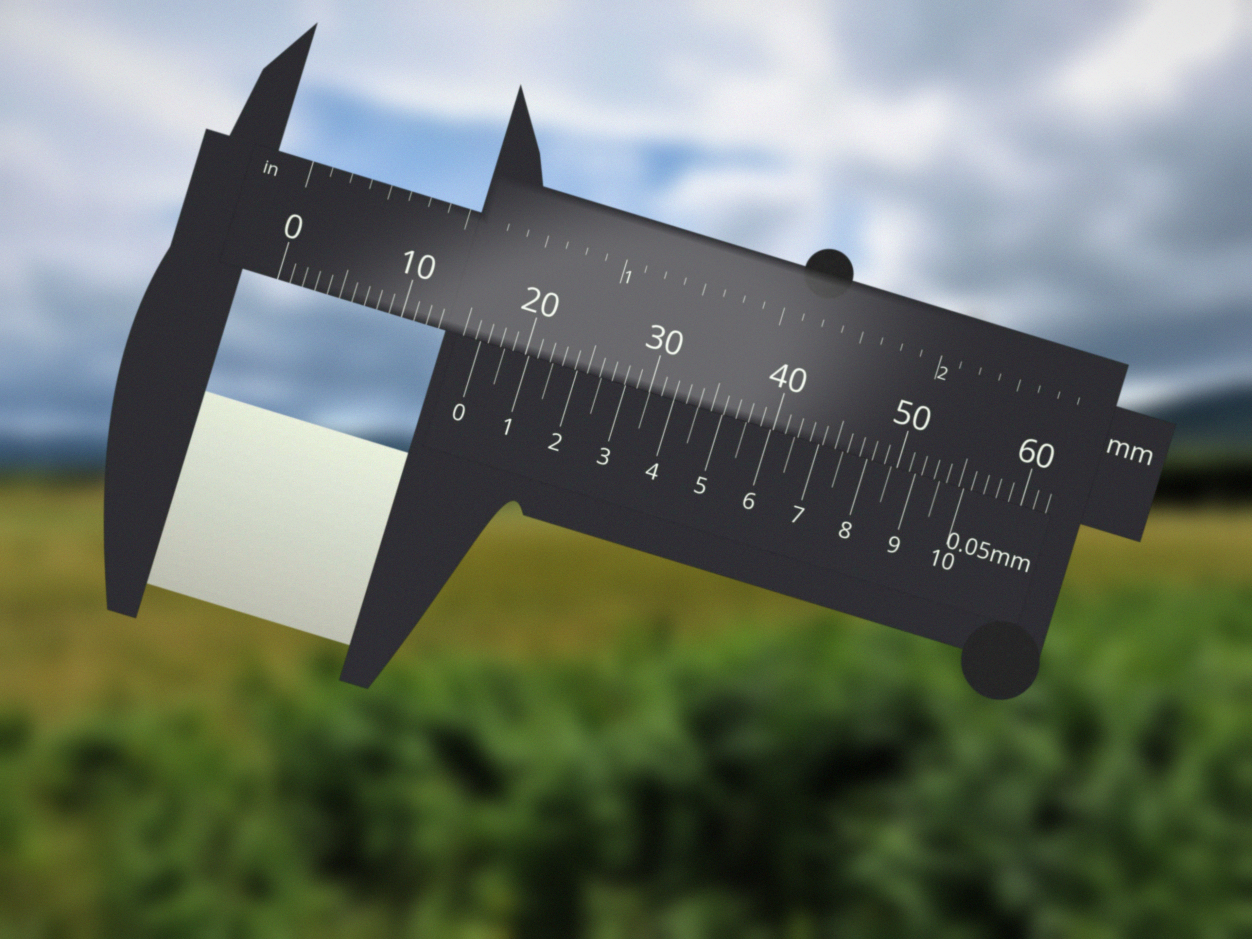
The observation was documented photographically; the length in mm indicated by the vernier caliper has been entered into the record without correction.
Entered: 16.4 mm
